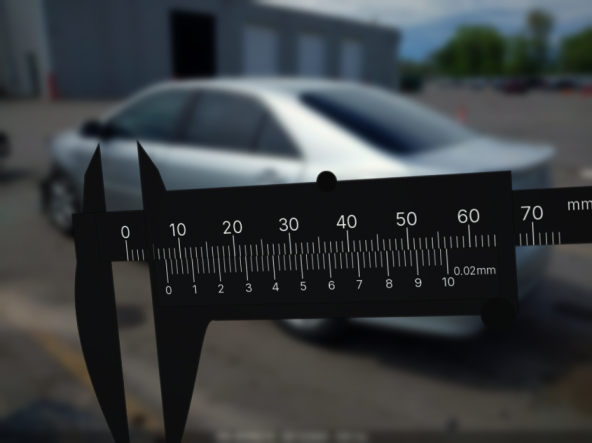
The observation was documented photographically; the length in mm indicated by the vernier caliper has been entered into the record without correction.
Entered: 7.2 mm
